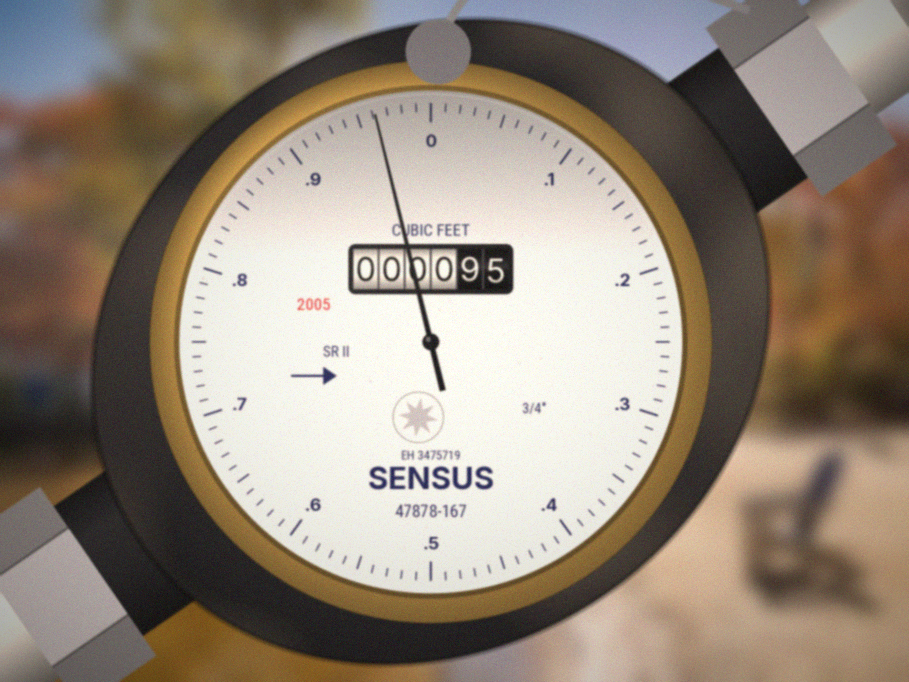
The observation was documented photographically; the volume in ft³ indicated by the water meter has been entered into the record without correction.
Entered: 94.96 ft³
